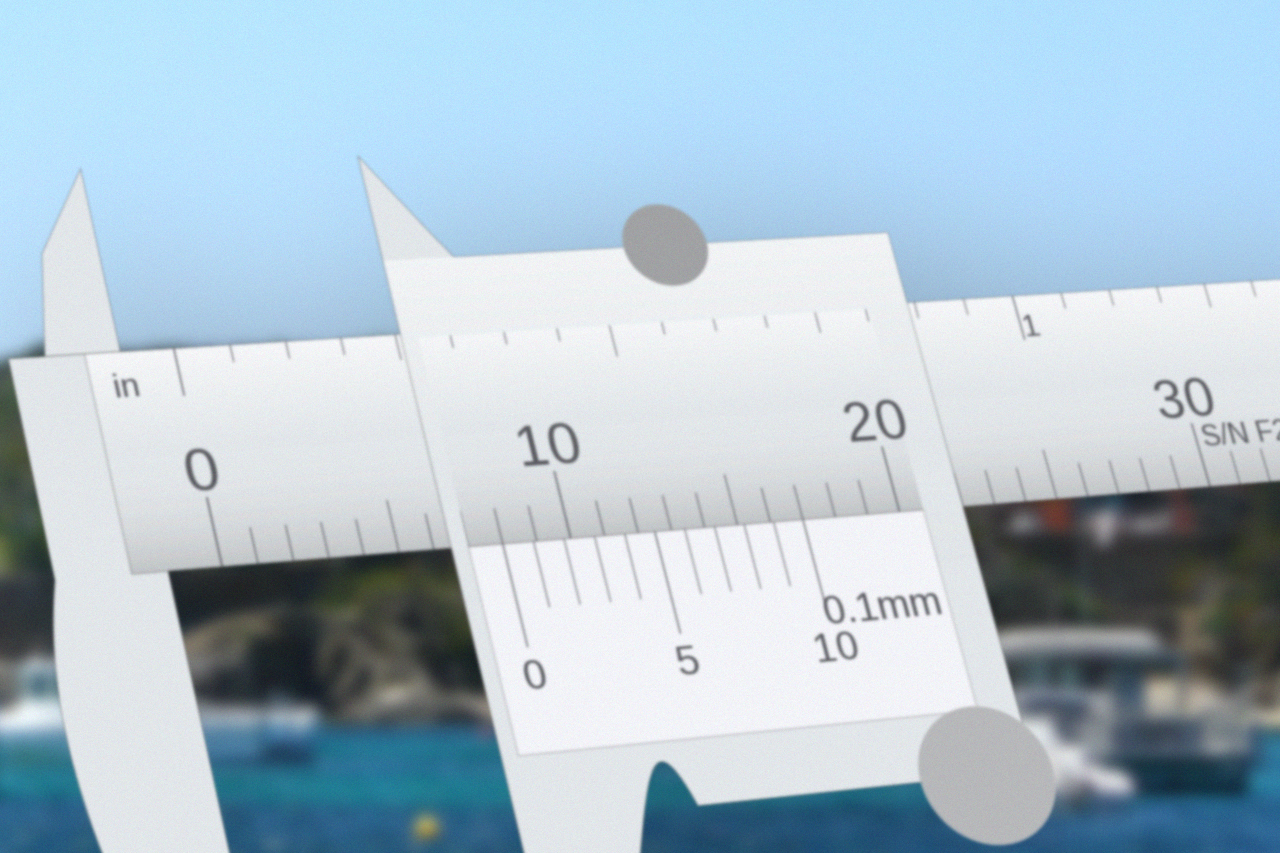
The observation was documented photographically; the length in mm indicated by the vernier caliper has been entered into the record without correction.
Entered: 8.0 mm
